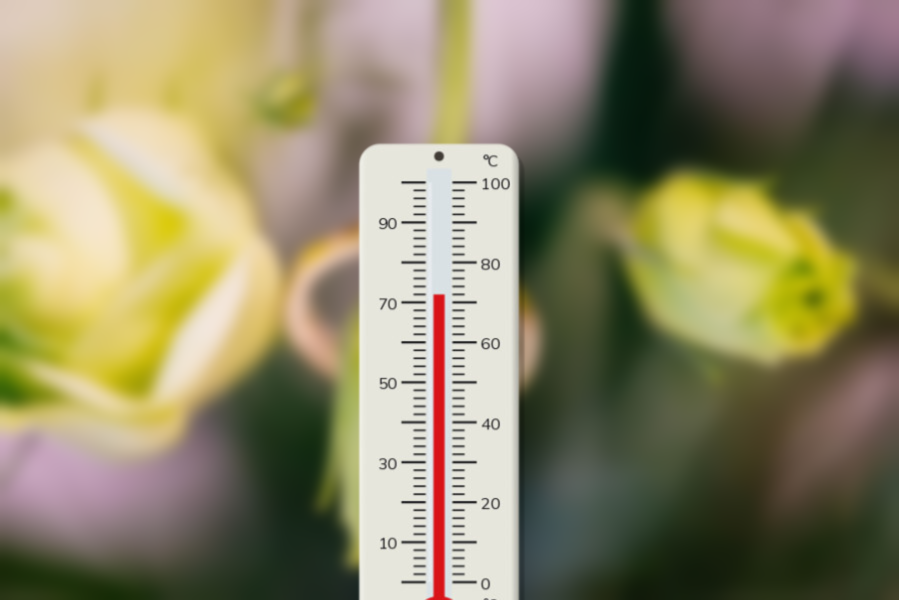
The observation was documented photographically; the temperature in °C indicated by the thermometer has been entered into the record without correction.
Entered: 72 °C
